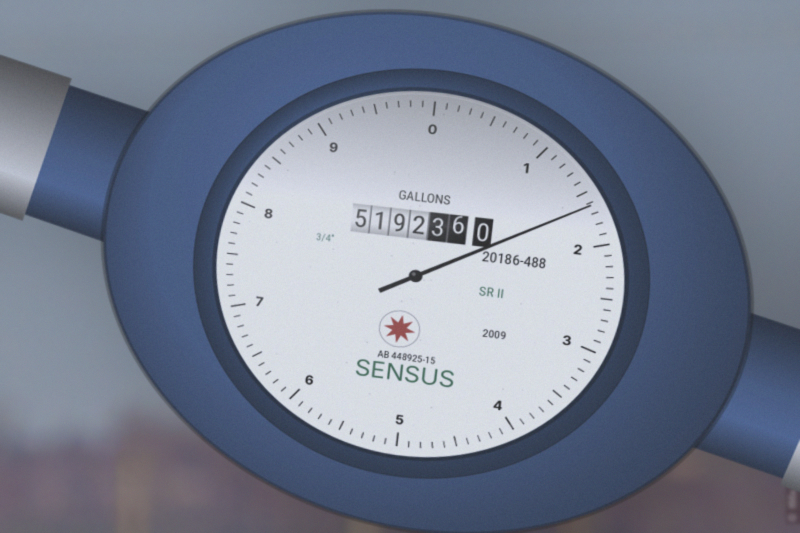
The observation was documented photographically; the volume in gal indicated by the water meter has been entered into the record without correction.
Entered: 5192361.6 gal
